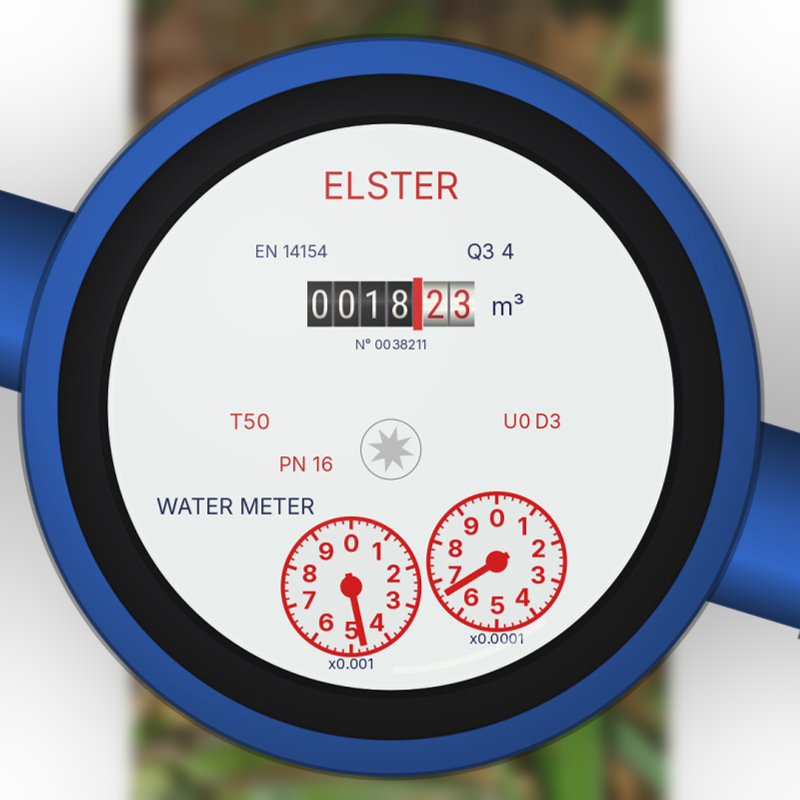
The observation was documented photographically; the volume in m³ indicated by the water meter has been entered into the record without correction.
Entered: 18.2346 m³
